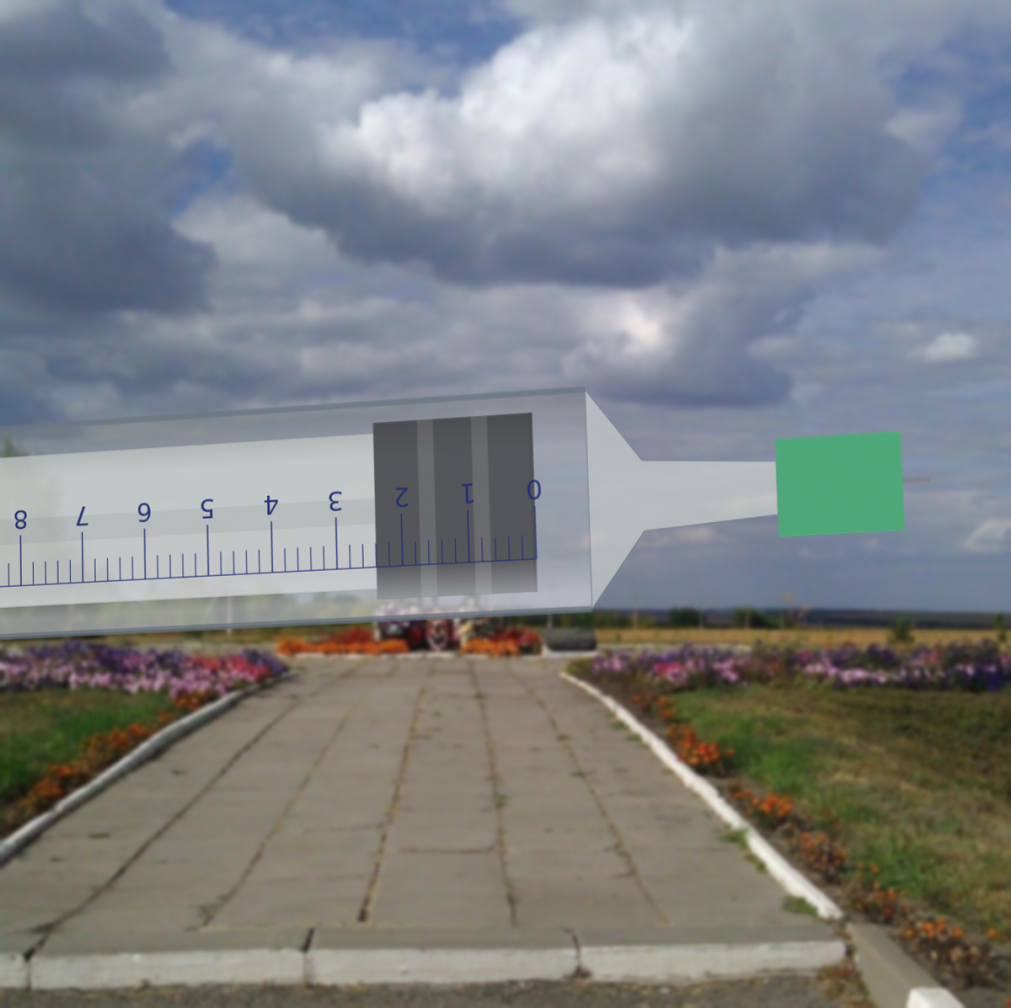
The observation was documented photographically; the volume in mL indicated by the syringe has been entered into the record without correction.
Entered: 0 mL
